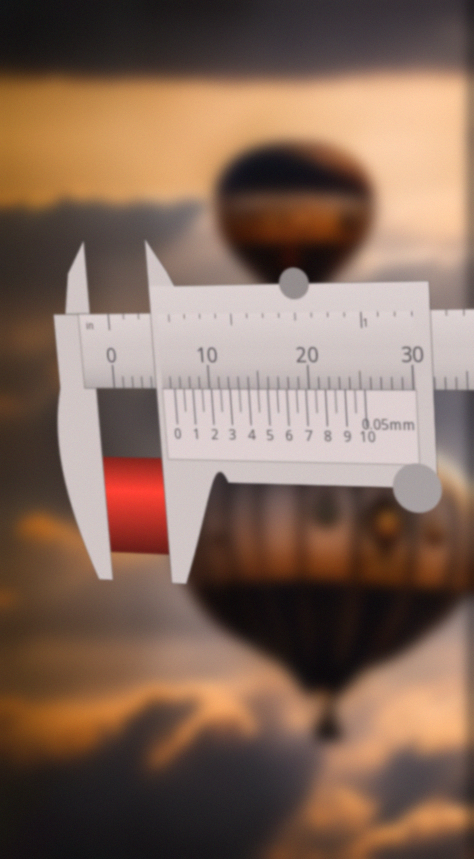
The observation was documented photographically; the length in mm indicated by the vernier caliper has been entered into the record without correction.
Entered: 6.4 mm
